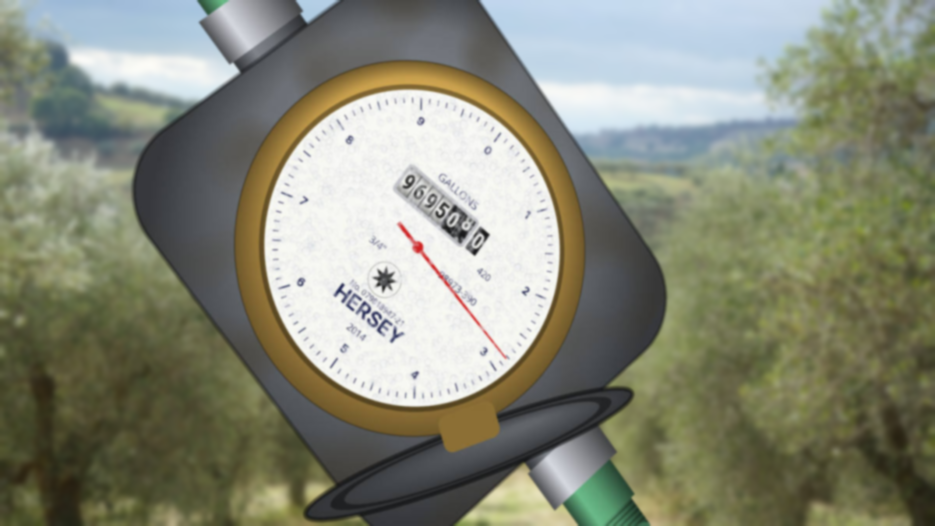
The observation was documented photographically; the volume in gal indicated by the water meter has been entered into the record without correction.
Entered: 9695082.8 gal
